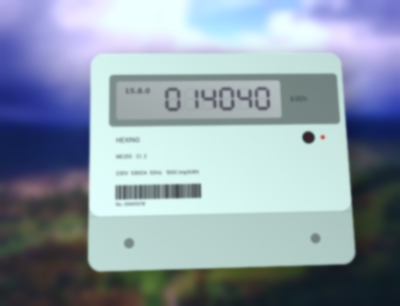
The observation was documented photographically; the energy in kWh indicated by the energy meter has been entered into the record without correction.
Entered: 14040 kWh
